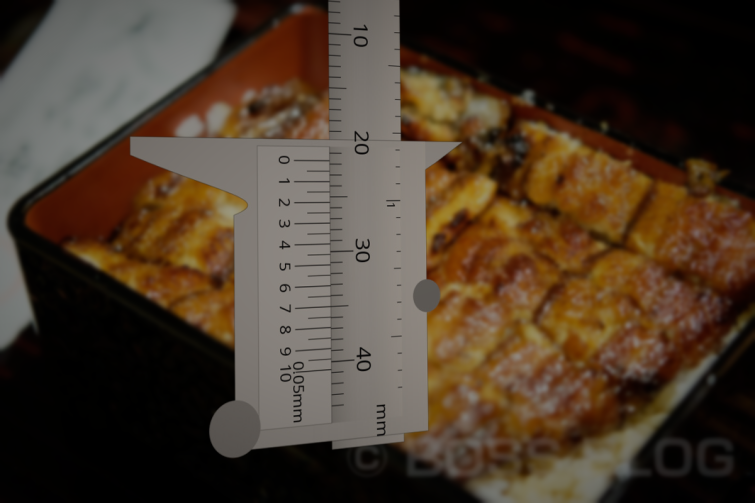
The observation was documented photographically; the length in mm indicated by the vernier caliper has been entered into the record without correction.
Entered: 21.7 mm
